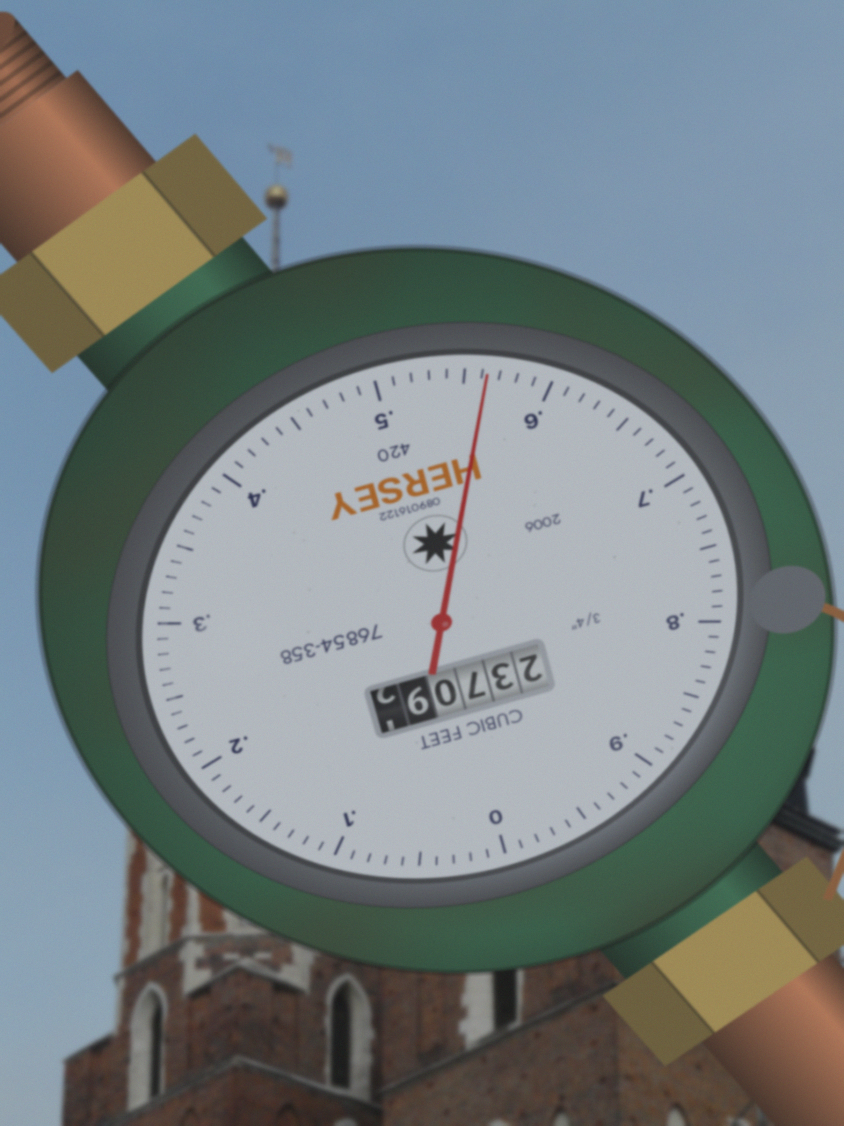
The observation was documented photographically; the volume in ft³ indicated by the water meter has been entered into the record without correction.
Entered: 237091.56 ft³
